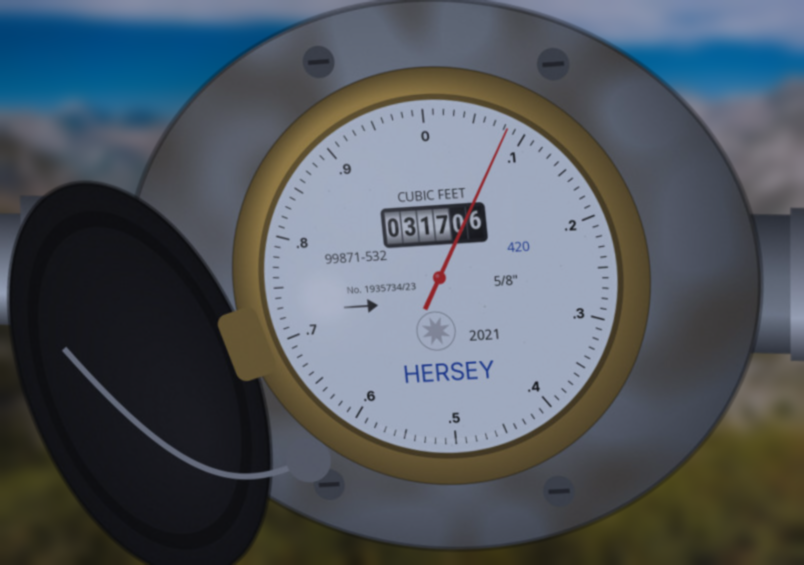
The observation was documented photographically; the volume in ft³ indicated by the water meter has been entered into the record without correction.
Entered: 31706.08 ft³
